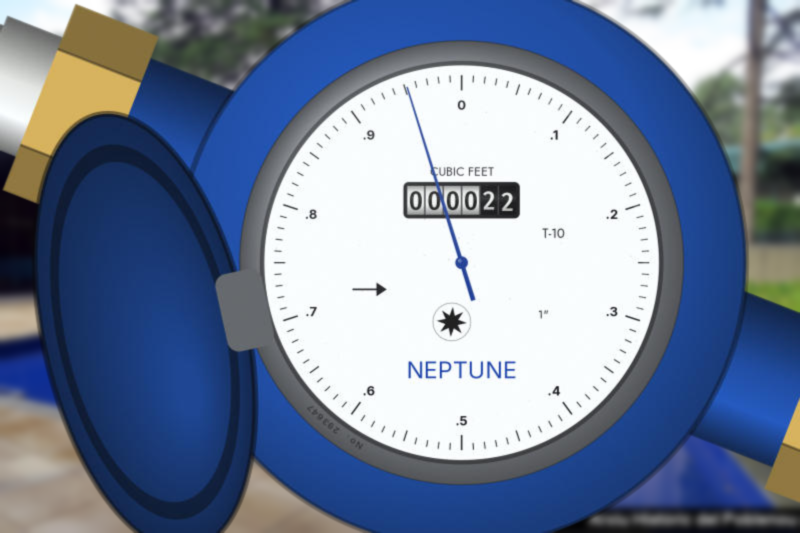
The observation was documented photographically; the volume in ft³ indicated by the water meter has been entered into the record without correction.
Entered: 21.95 ft³
